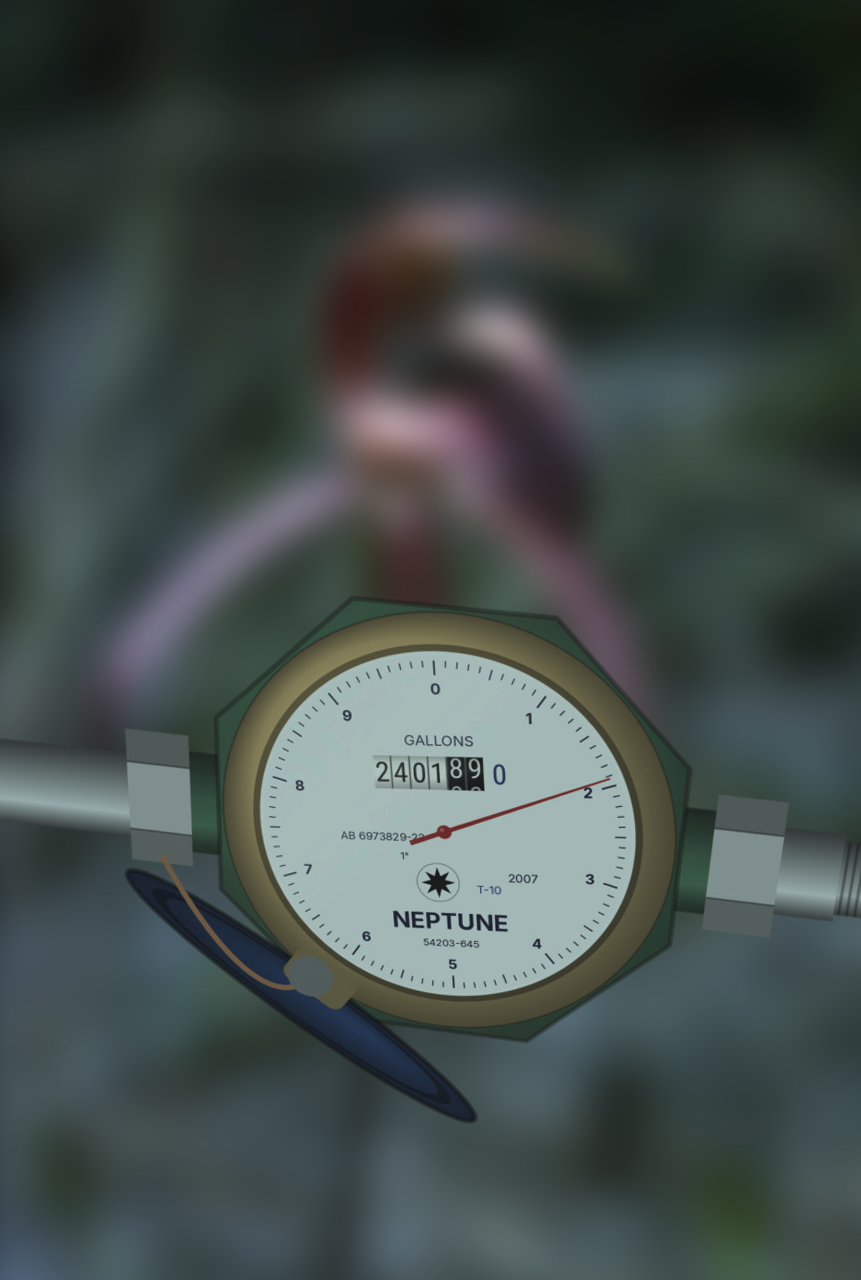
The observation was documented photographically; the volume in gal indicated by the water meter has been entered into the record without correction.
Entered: 2401891.9 gal
